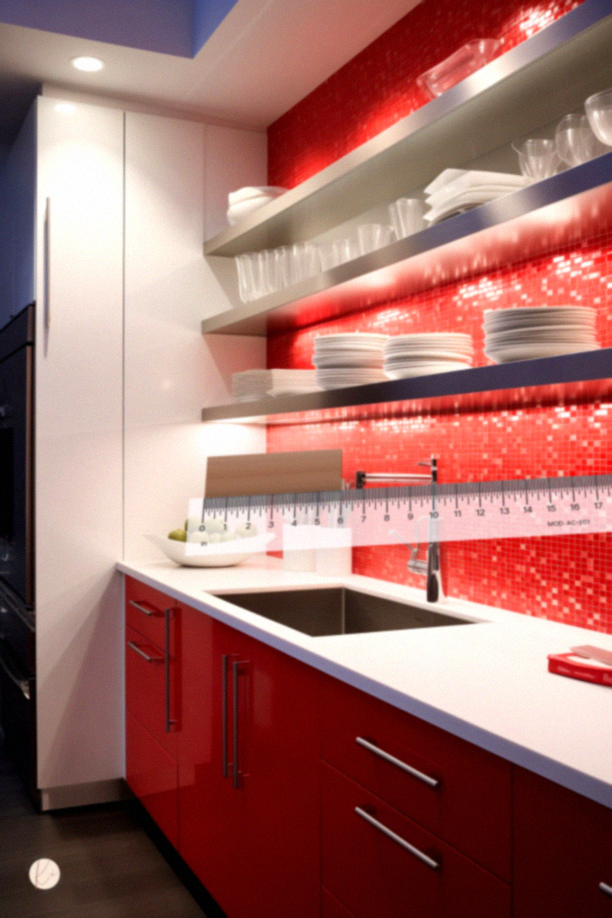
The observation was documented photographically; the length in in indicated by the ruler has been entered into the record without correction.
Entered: 6 in
